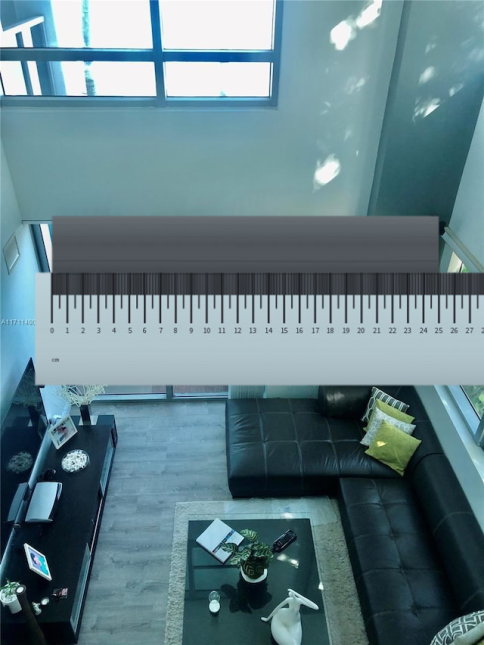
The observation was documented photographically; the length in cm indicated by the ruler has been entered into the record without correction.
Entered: 25 cm
